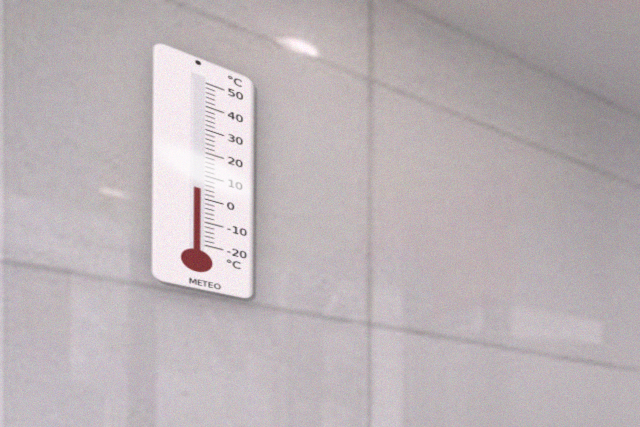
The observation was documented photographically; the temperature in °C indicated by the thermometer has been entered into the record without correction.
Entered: 4 °C
